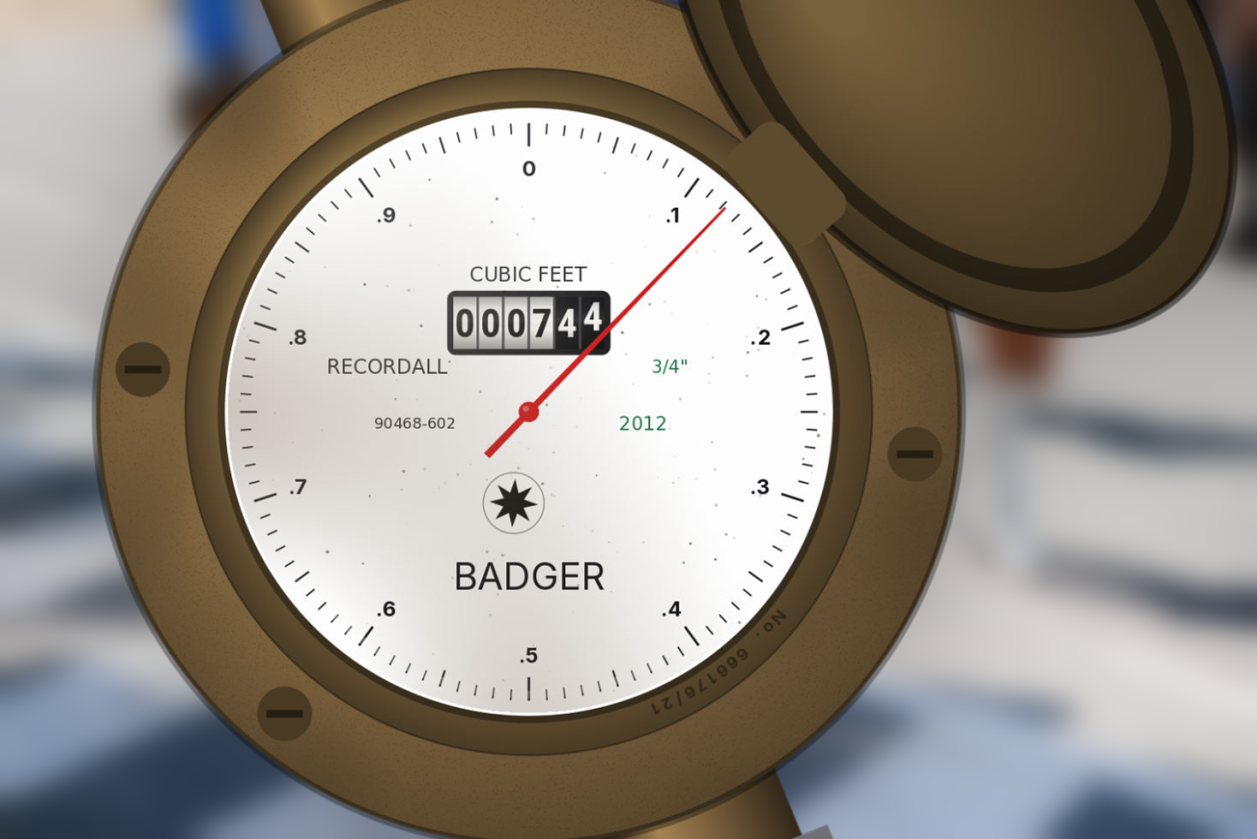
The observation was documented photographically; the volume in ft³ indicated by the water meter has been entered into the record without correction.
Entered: 744.12 ft³
